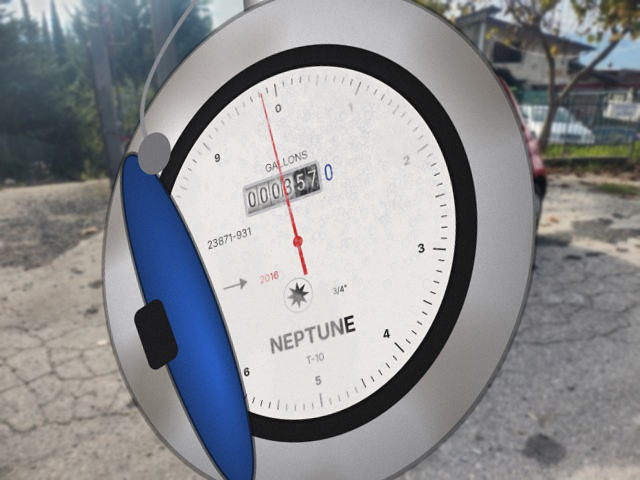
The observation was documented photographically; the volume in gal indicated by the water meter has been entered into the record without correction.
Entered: 3569.8 gal
